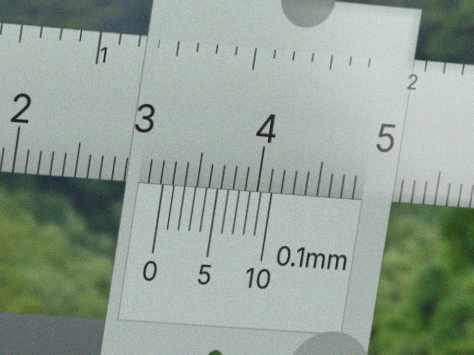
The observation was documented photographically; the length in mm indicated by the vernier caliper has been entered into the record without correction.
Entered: 32.2 mm
